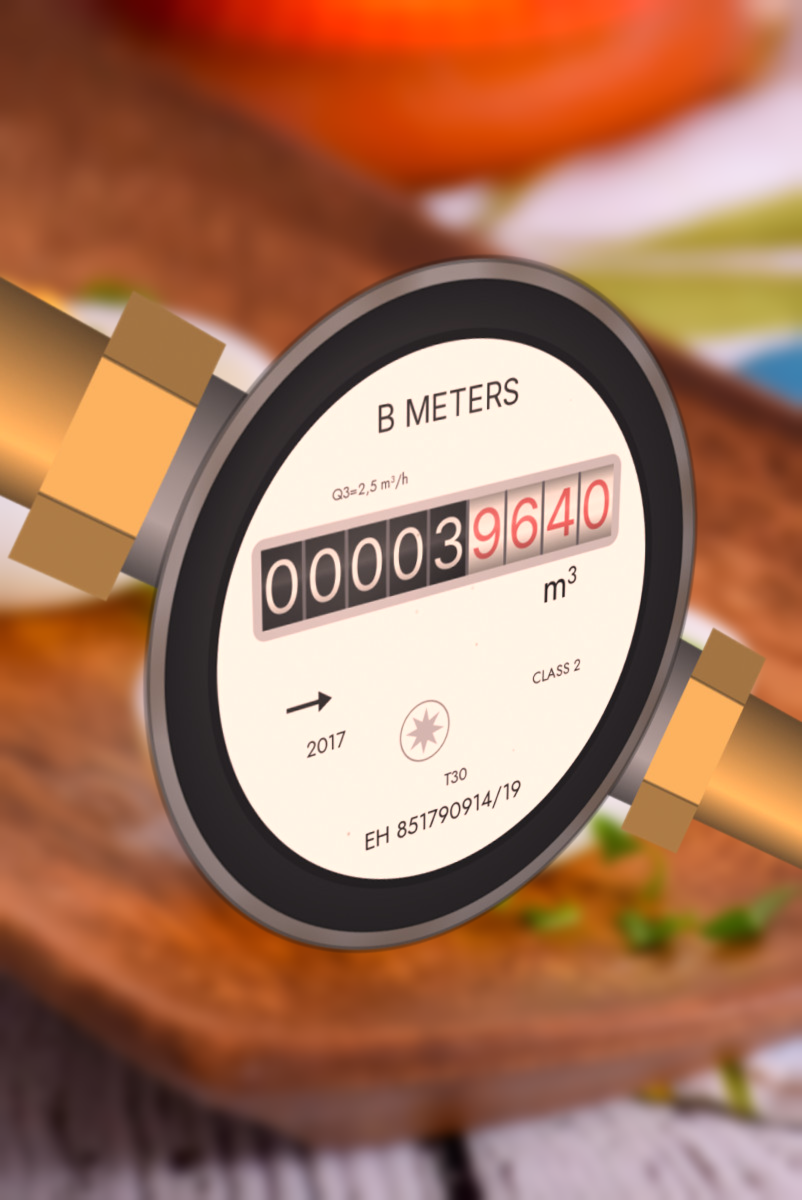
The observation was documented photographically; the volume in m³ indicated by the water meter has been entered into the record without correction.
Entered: 3.9640 m³
